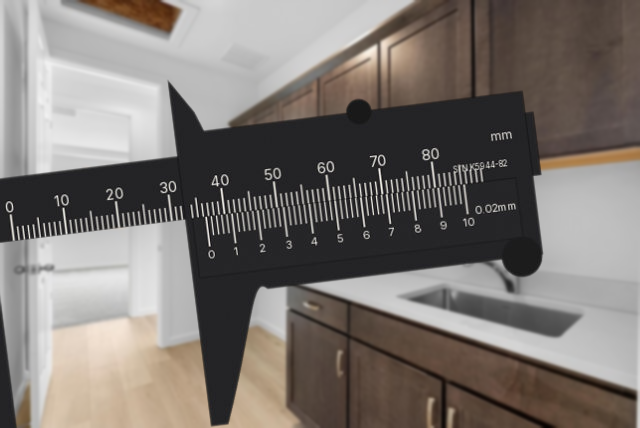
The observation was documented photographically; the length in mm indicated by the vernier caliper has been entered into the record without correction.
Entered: 36.5 mm
